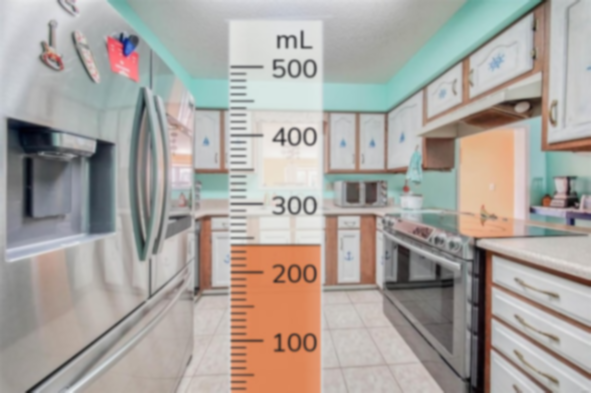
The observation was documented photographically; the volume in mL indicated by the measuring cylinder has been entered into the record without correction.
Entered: 240 mL
